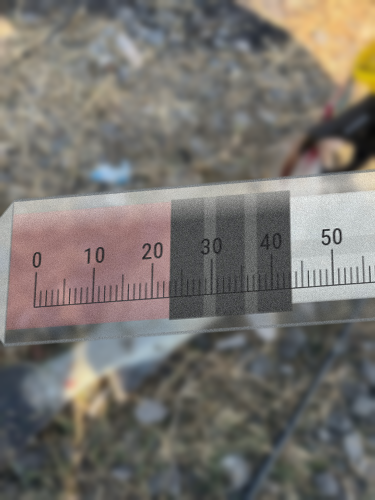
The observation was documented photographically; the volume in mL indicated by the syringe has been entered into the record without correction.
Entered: 23 mL
